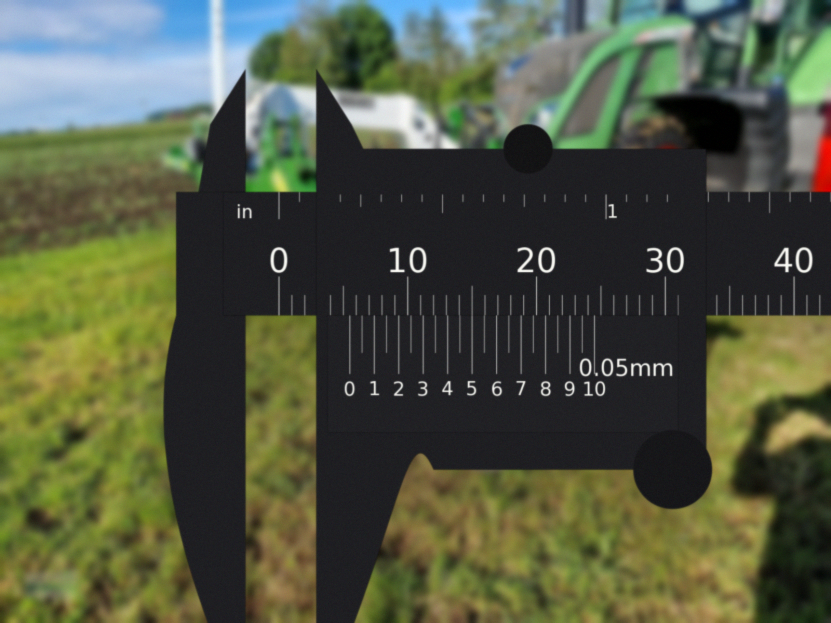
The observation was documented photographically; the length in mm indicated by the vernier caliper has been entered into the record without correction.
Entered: 5.5 mm
